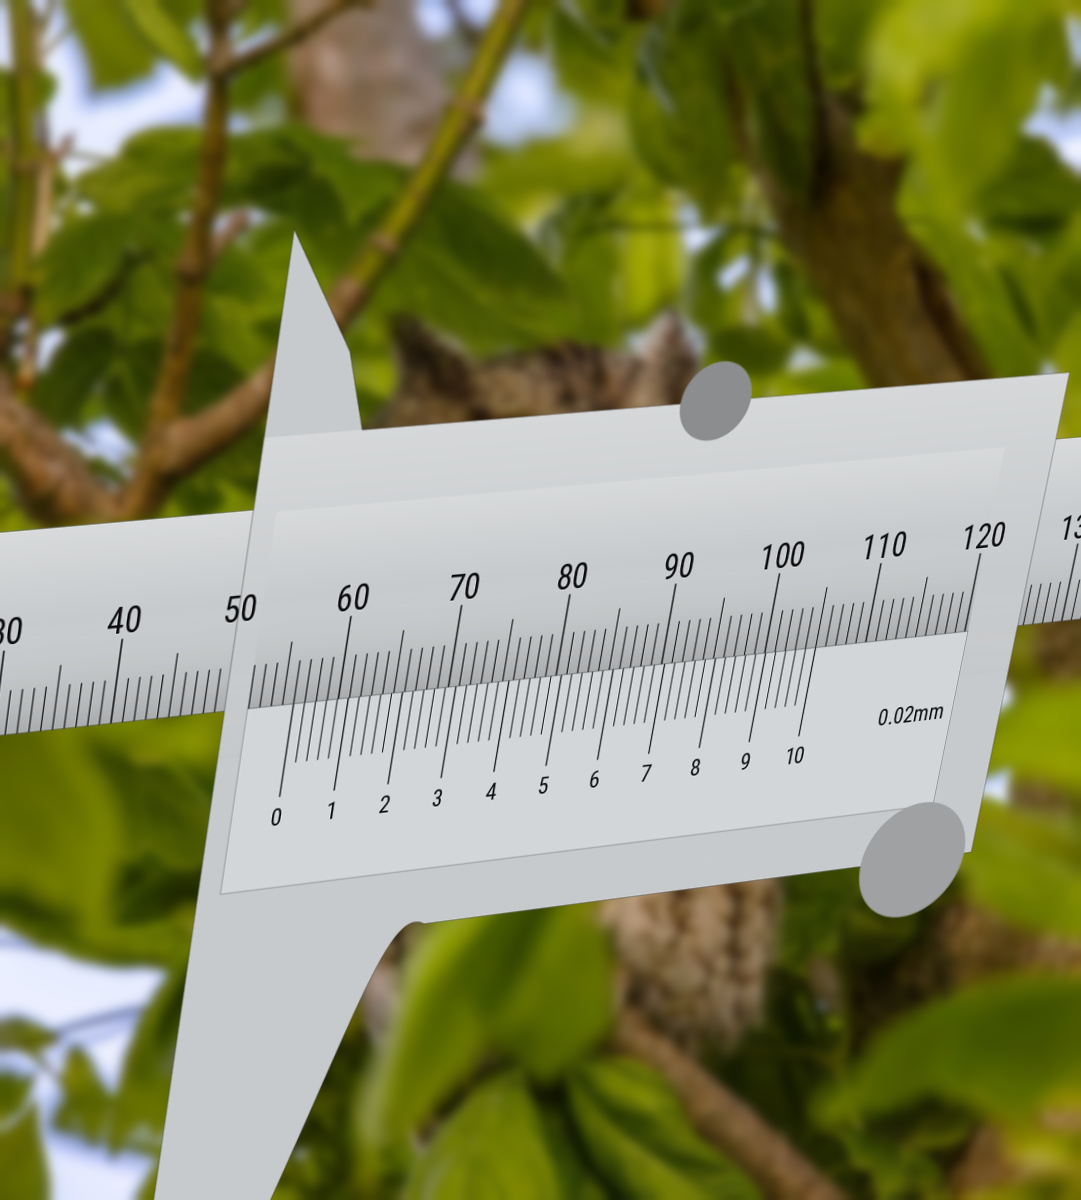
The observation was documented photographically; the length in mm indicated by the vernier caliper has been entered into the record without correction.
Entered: 56.0 mm
